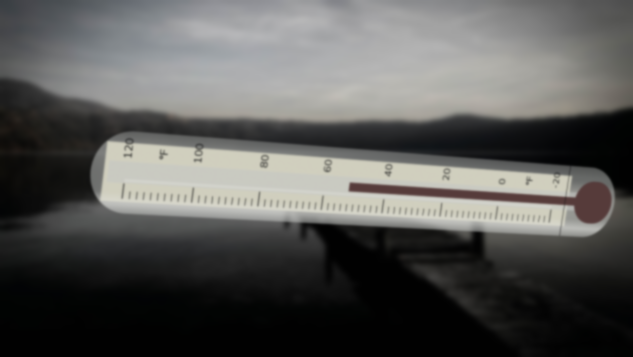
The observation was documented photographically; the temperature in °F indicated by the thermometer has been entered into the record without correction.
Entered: 52 °F
